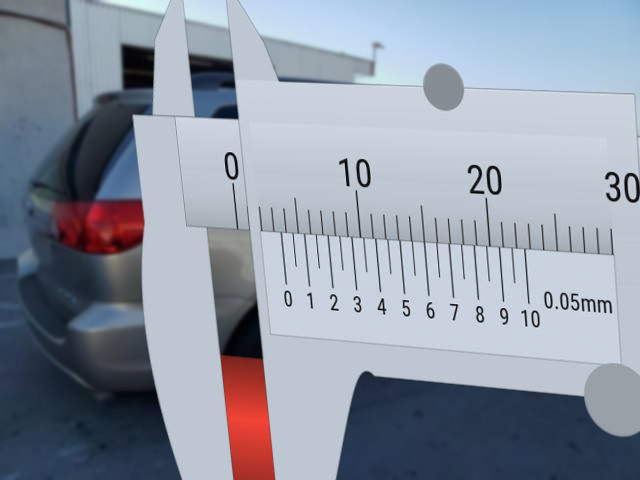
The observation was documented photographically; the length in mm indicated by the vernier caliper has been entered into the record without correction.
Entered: 3.6 mm
